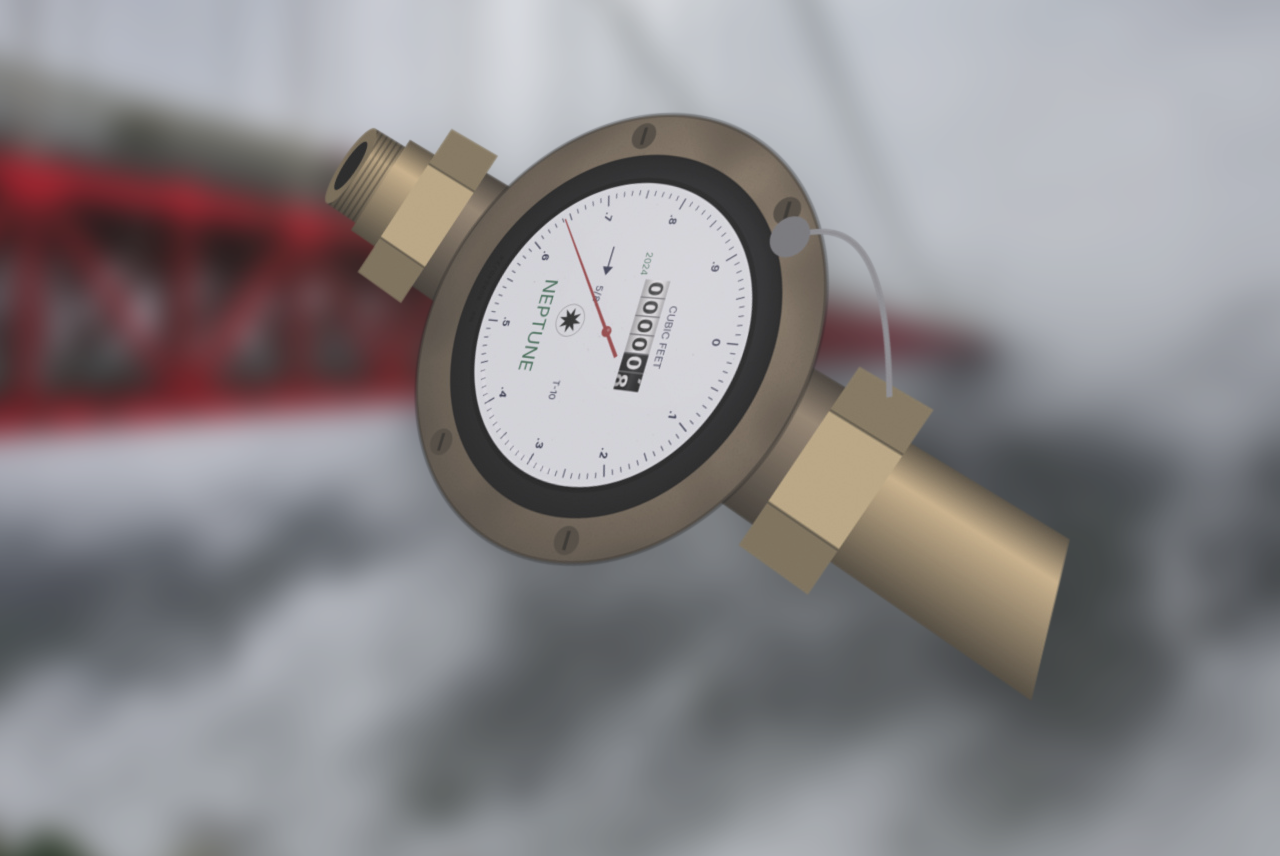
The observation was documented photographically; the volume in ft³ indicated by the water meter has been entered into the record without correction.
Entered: 7.64 ft³
